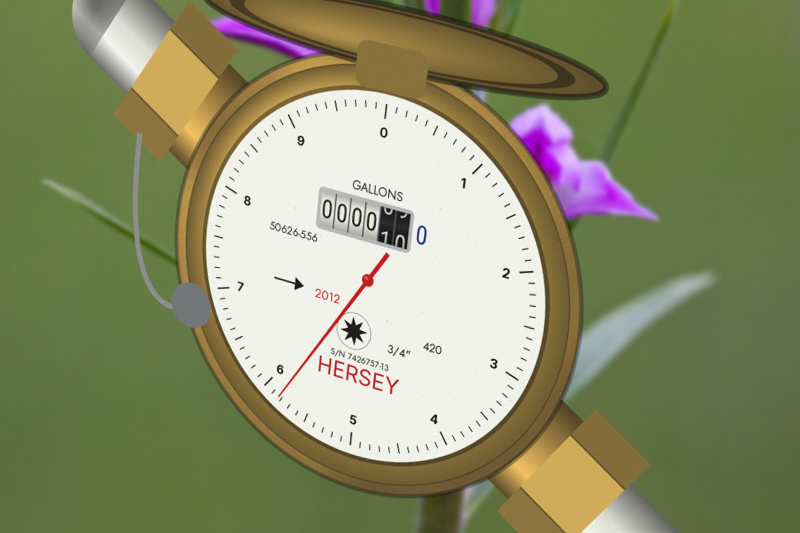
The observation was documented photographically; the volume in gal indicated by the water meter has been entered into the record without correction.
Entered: 95.8 gal
